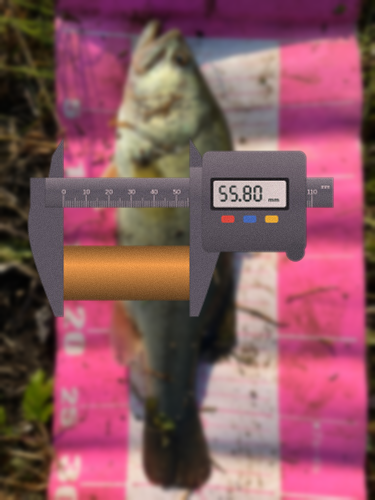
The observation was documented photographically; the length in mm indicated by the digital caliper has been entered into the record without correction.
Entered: 55.80 mm
